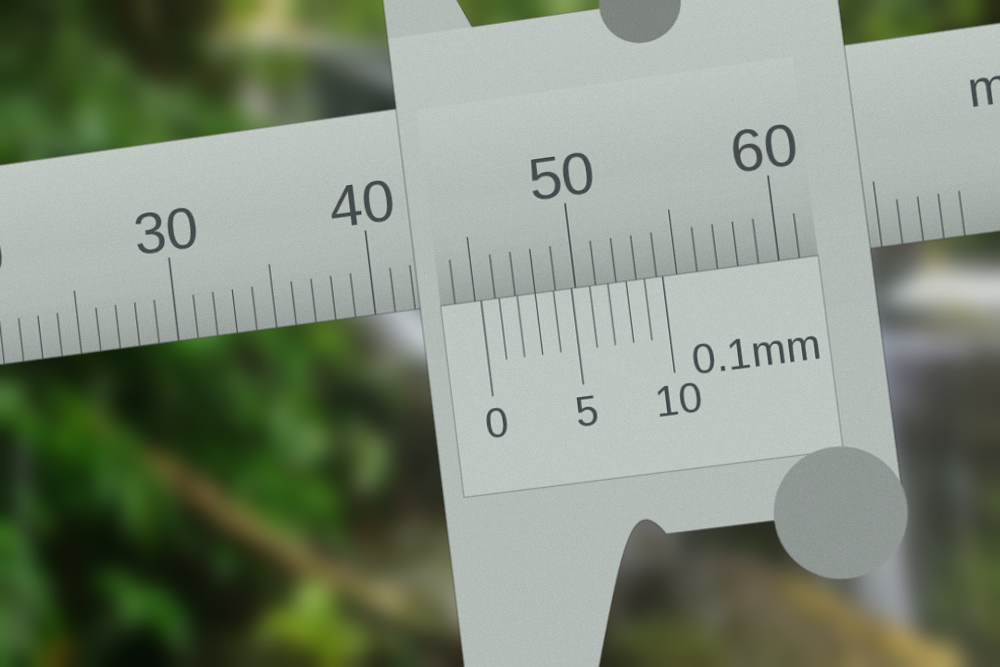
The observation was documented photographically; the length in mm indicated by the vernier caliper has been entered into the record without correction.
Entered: 45.3 mm
